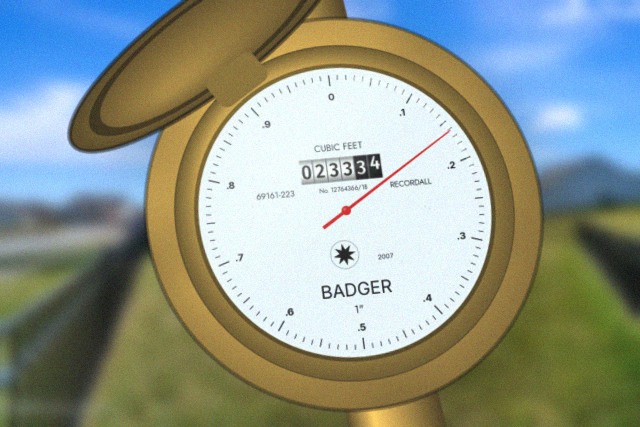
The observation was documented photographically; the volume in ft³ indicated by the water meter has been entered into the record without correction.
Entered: 23334.16 ft³
